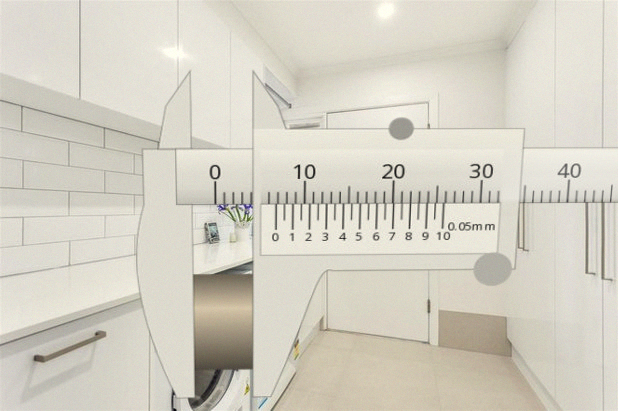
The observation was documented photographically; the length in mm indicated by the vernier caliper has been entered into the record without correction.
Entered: 6.8 mm
